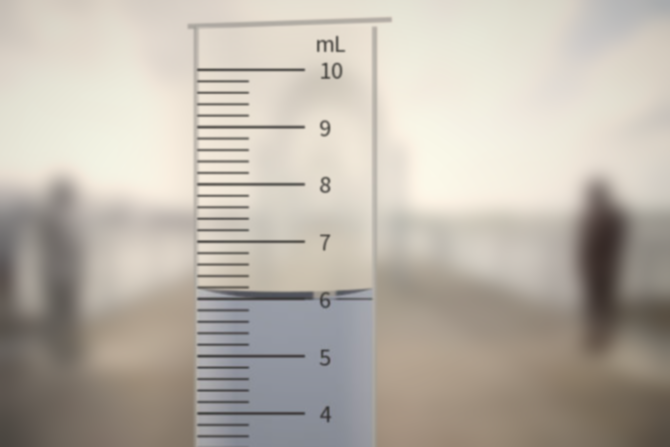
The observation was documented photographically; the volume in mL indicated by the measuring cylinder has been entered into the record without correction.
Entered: 6 mL
